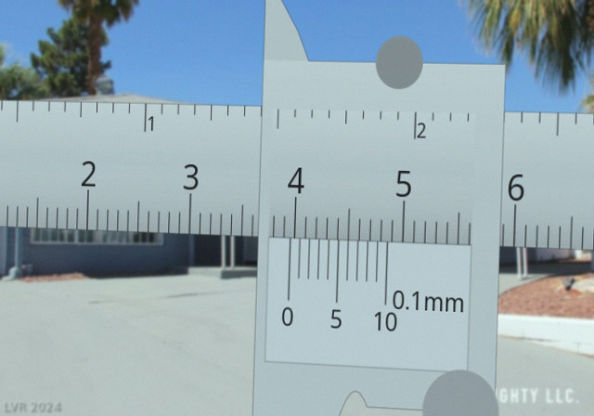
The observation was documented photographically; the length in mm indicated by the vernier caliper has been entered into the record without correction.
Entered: 39.6 mm
